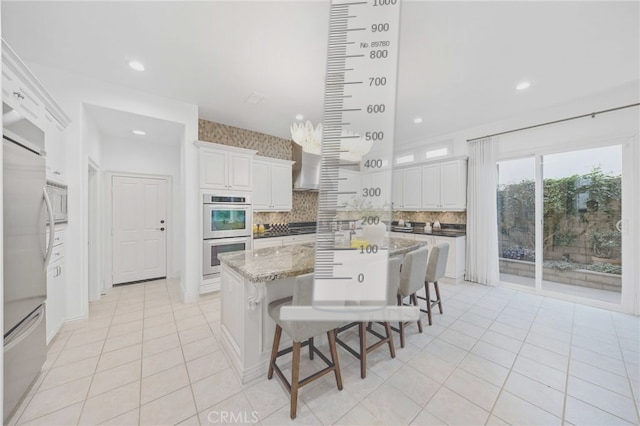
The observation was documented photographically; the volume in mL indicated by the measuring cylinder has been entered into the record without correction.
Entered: 100 mL
